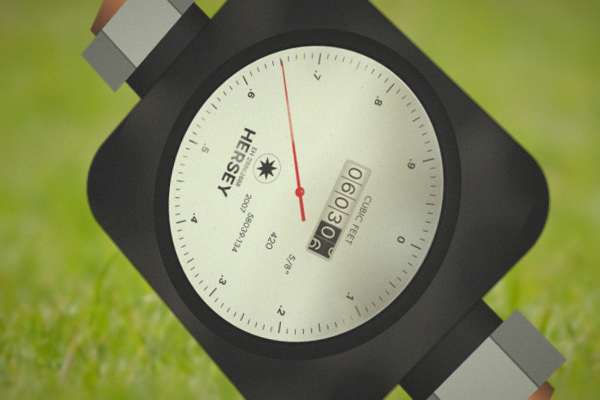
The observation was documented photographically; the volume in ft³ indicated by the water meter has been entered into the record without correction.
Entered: 60305.65 ft³
